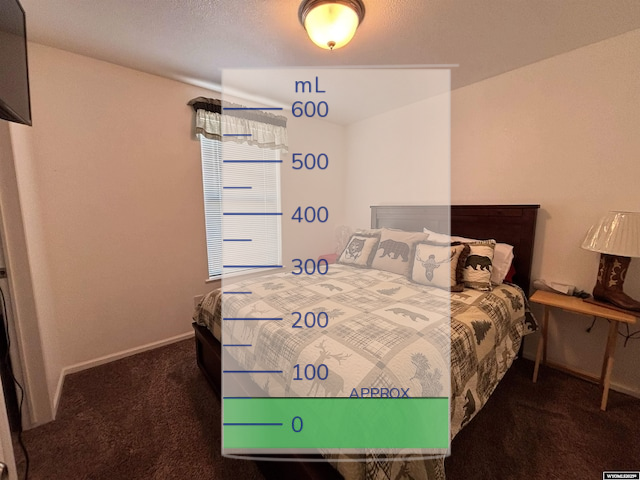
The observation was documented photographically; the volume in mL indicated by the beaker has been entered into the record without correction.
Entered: 50 mL
